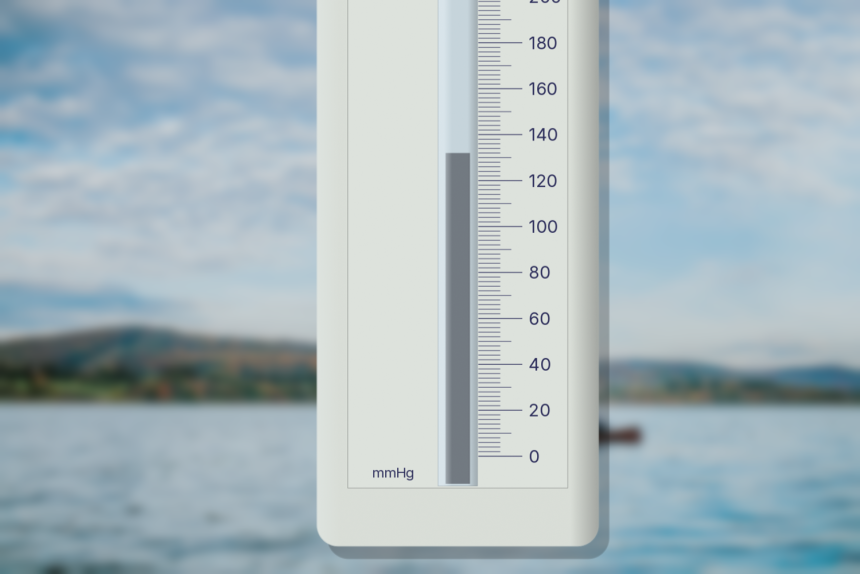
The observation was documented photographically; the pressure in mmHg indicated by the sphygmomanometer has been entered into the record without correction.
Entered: 132 mmHg
